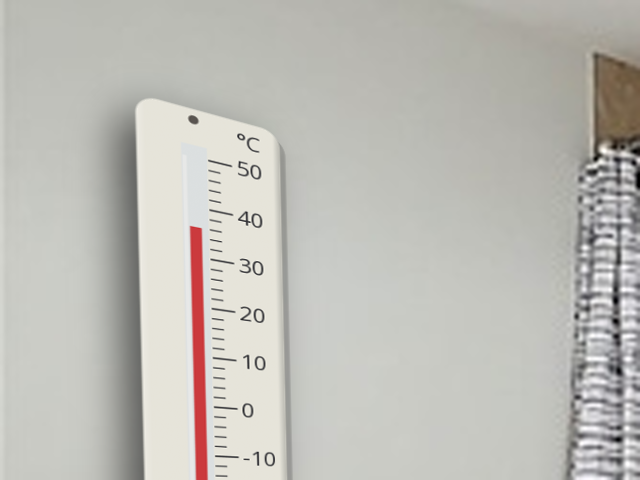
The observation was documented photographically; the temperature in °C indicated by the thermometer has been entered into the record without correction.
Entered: 36 °C
